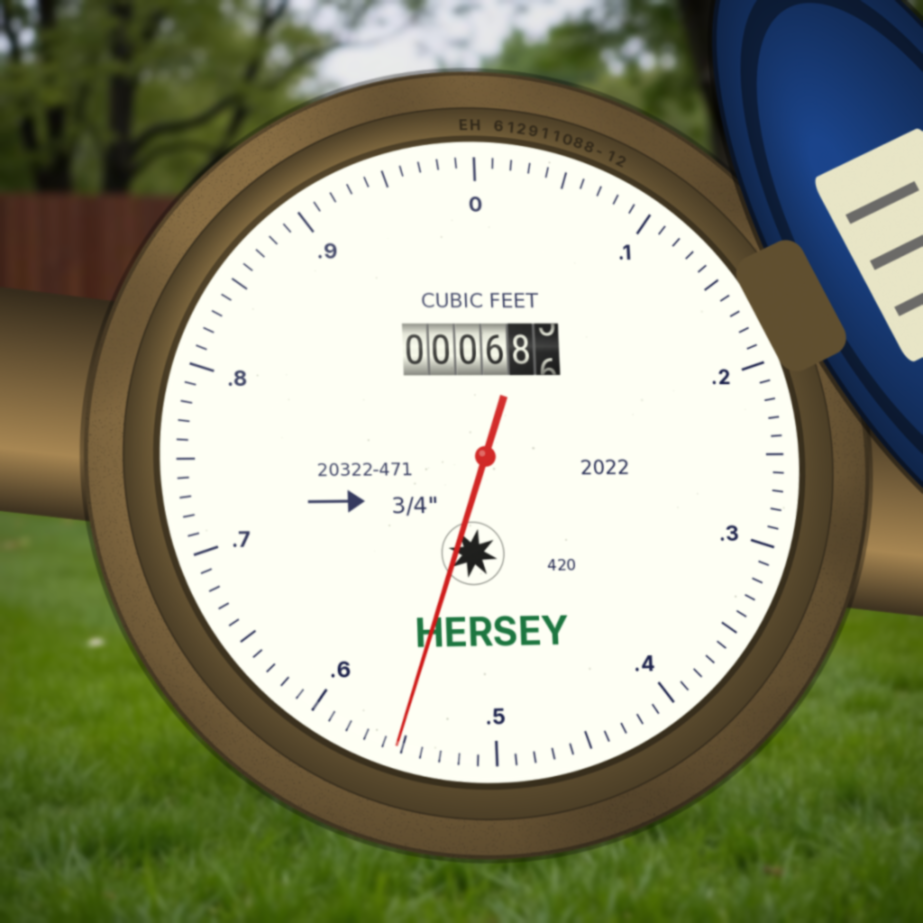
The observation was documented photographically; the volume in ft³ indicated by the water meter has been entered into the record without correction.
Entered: 685.55 ft³
